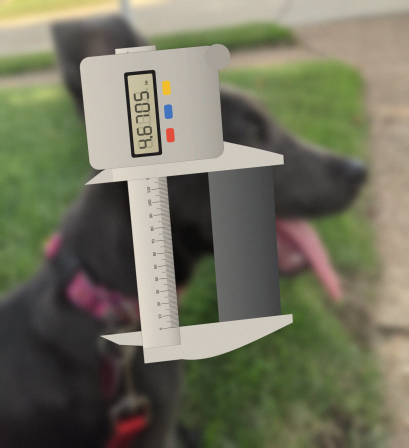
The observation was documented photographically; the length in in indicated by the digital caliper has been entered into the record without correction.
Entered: 4.6705 in
